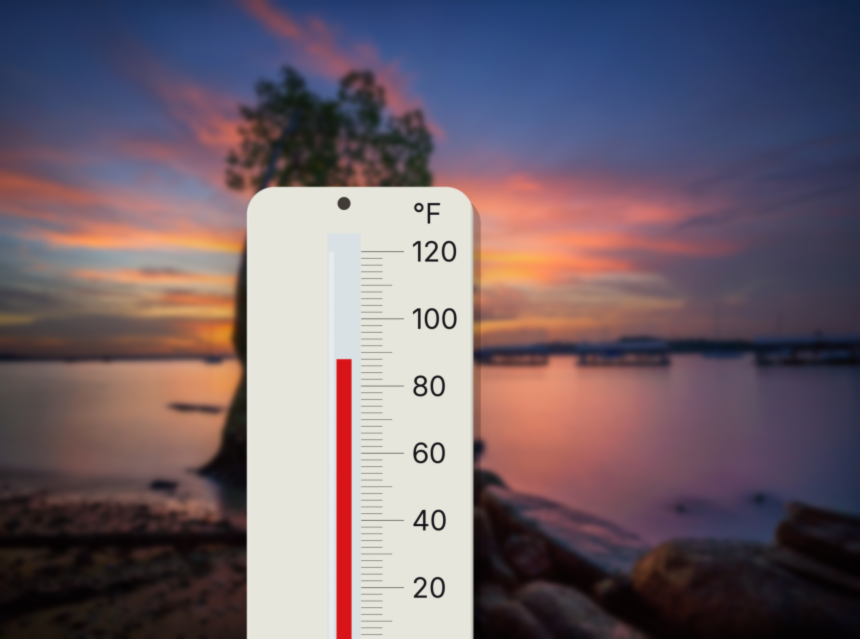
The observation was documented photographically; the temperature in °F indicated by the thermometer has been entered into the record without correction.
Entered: 88 °F
